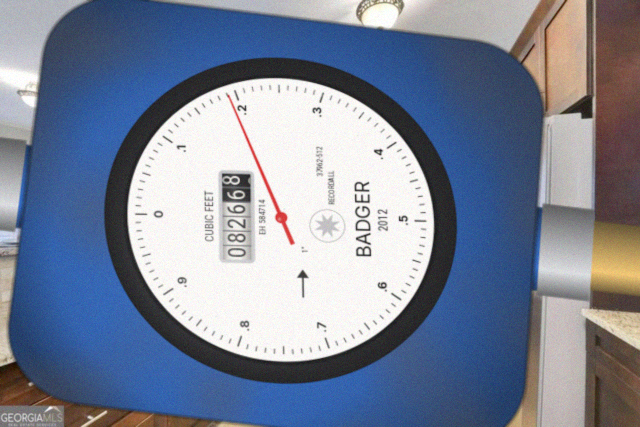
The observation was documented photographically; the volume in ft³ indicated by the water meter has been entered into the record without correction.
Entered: 82668.19 ft³
